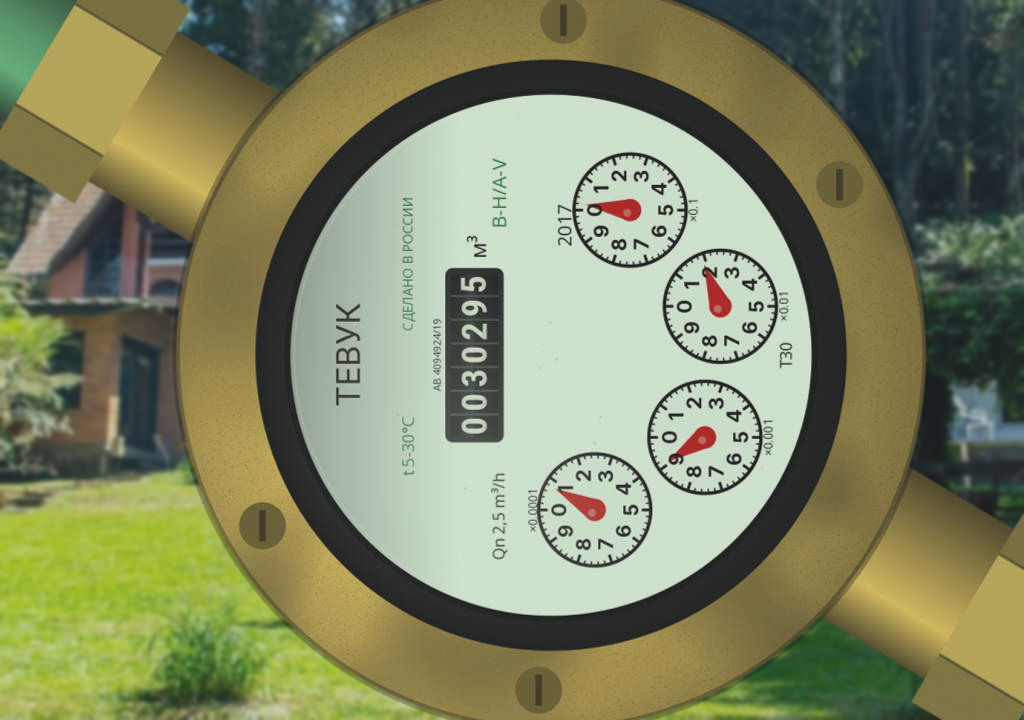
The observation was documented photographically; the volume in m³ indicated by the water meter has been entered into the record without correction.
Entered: 30295.0190 m³
